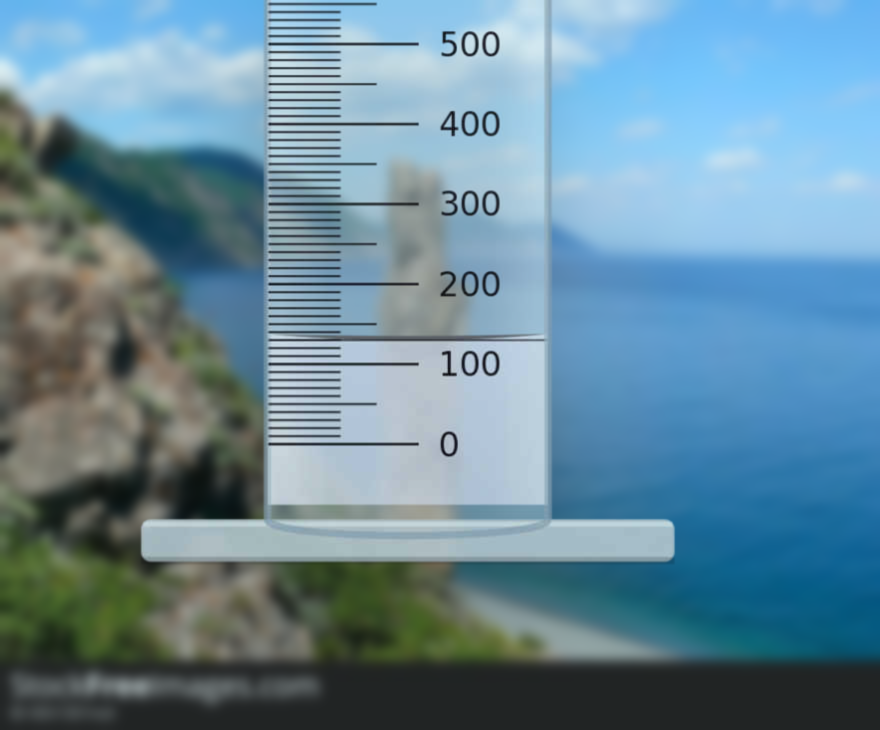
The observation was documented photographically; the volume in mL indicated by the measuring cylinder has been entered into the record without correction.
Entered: 130 mL
